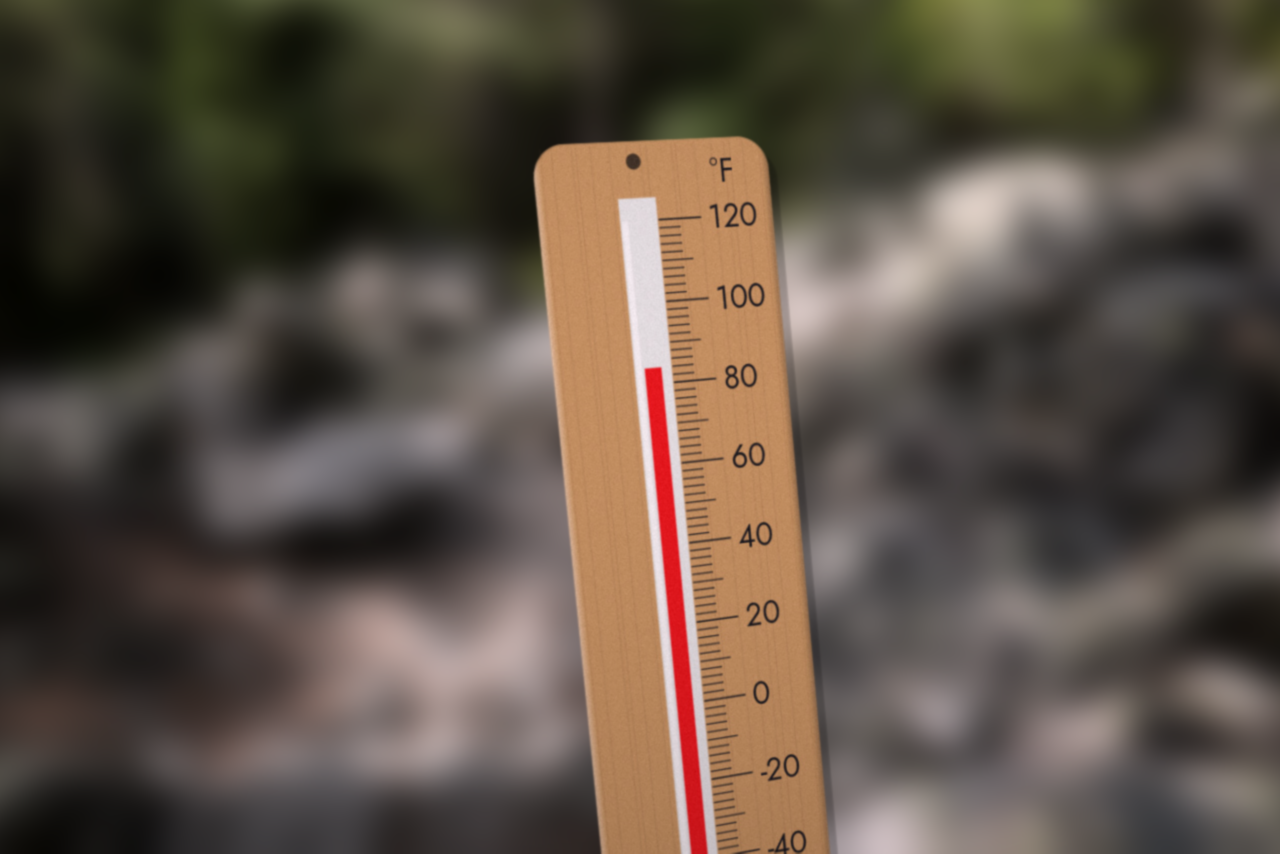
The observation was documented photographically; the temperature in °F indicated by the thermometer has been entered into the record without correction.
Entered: 84 °F
